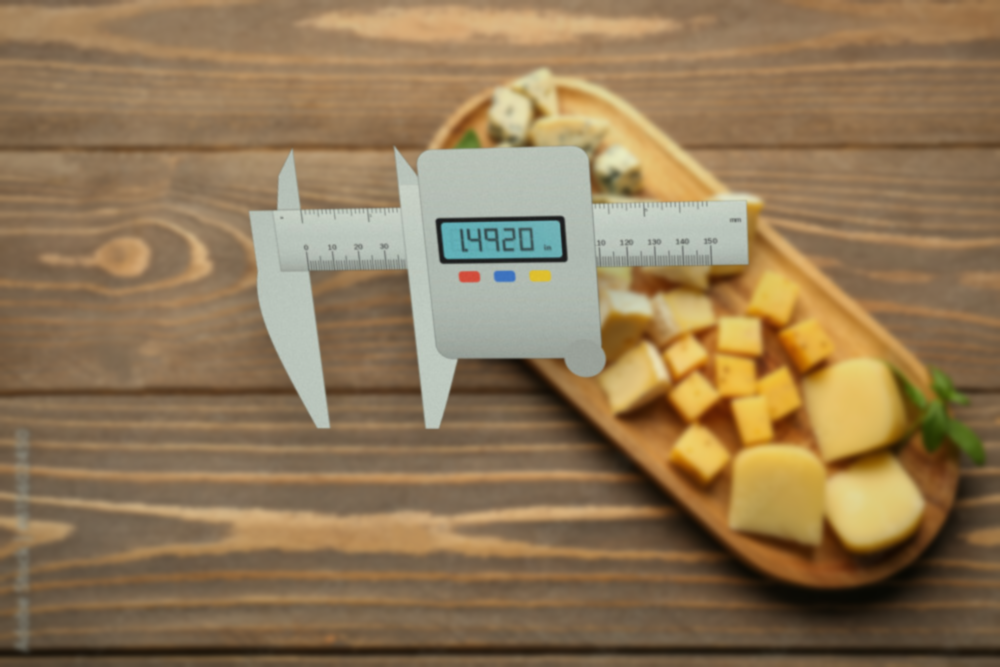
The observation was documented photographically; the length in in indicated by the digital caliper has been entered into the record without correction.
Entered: 1.4920 in
